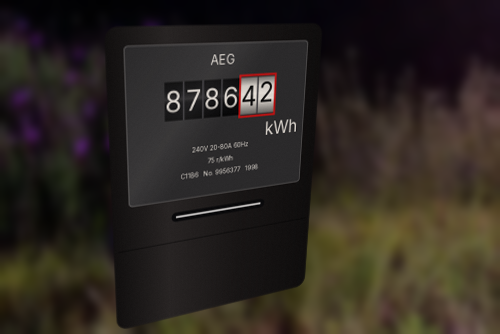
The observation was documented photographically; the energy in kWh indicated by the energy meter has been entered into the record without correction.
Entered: 8786.42 kWh
